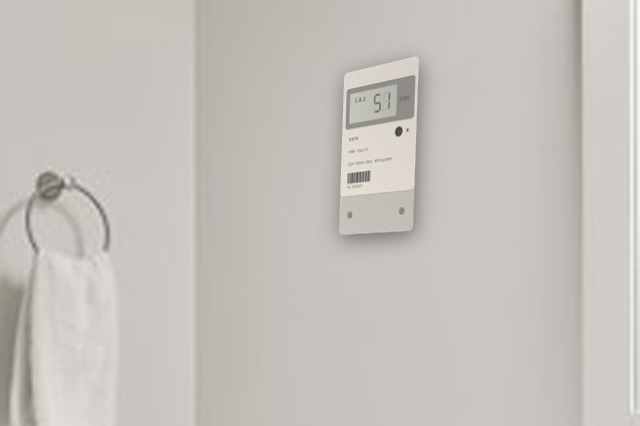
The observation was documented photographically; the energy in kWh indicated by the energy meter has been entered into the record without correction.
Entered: 51 kWh
